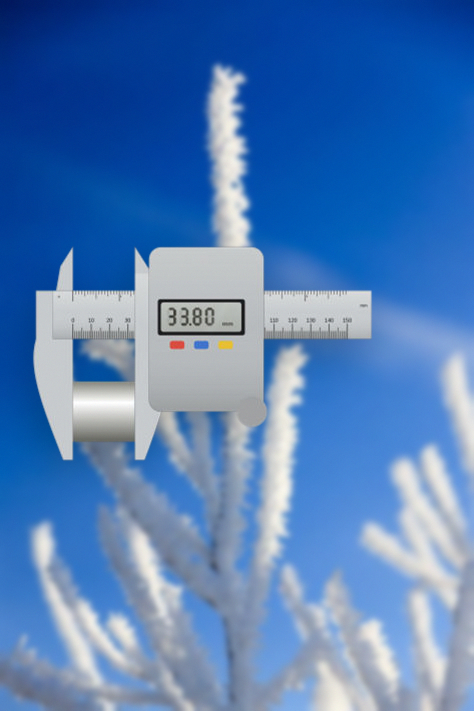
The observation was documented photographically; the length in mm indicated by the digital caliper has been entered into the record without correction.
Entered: 33.80 mm
